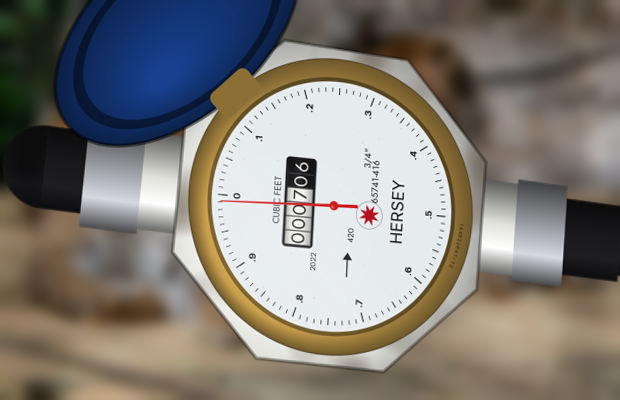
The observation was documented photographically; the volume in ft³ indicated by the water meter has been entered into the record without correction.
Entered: 705.99 ft³
